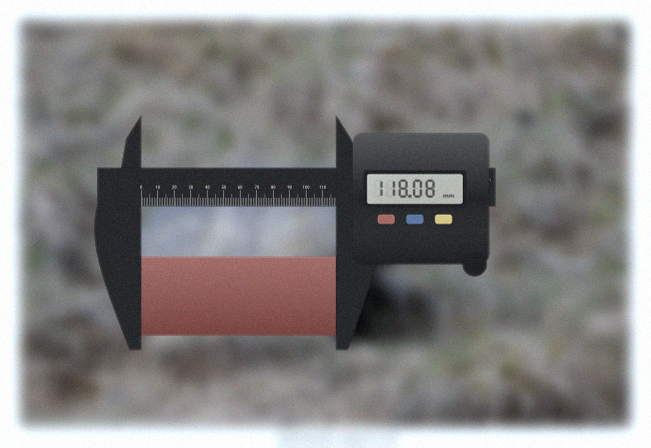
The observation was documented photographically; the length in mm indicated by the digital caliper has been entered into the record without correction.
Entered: 118.08 mm
